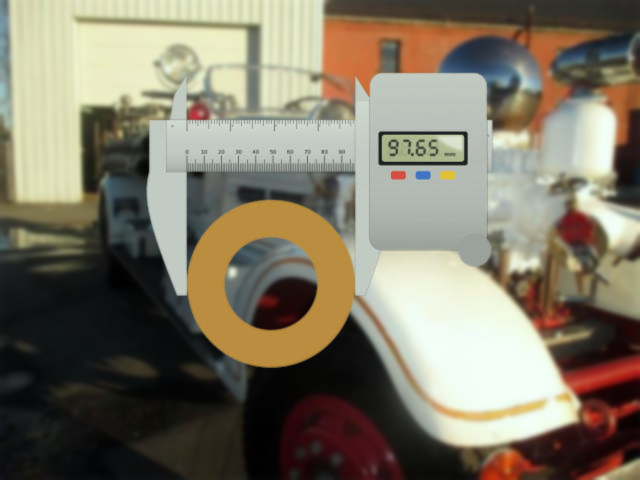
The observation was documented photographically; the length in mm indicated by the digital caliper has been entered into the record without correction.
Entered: 97.65 mm
